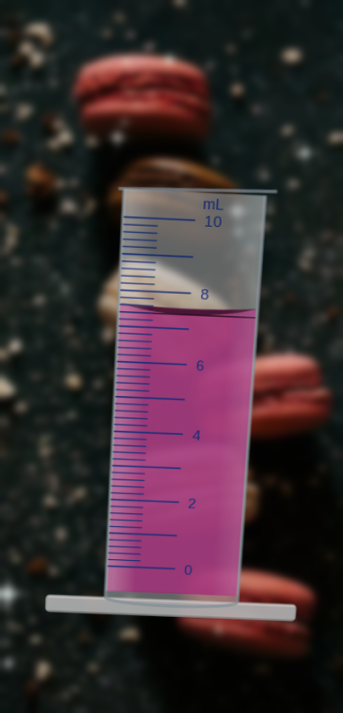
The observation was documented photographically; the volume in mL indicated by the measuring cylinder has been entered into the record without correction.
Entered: 7.4 mL
